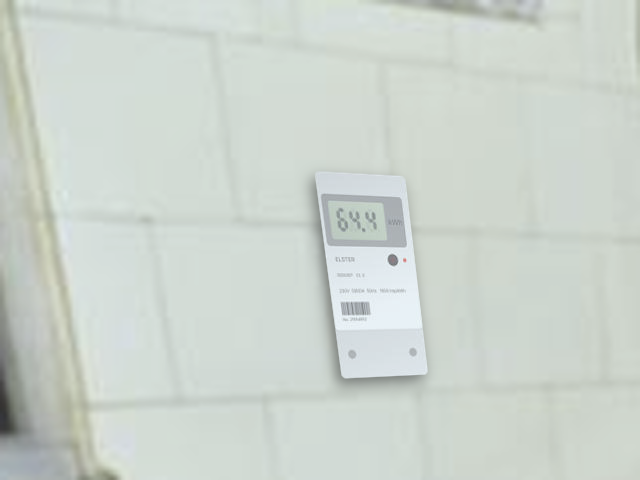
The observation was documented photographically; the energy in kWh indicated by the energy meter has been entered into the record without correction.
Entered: 64.4 kWh
